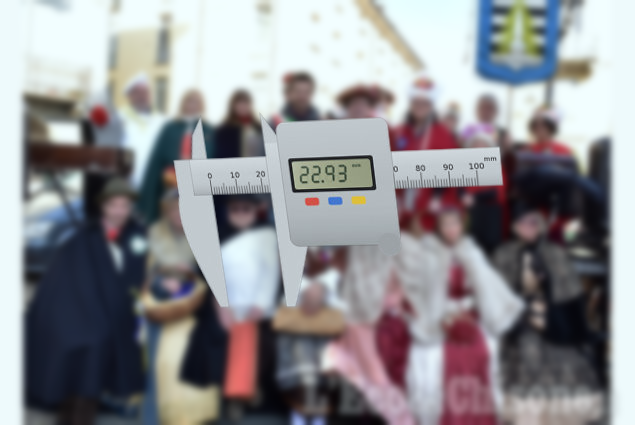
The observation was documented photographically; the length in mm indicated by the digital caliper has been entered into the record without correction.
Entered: 22.93 mm
